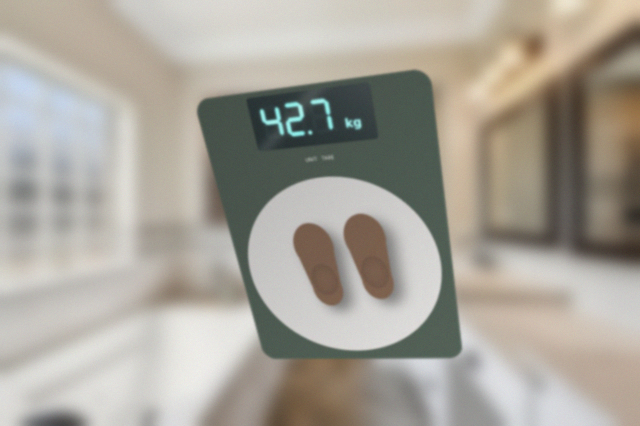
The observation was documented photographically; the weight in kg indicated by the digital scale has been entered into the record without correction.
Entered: 42.7 kg
